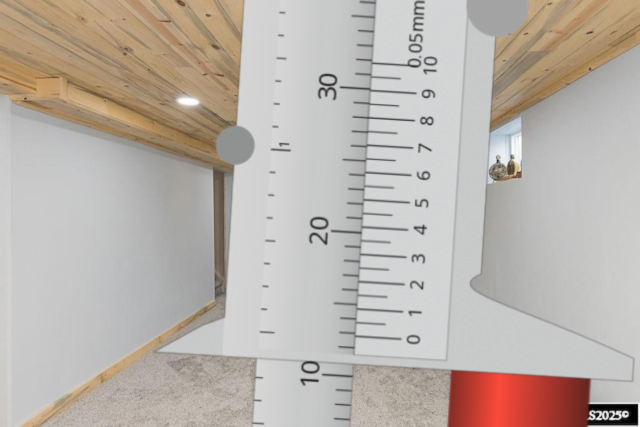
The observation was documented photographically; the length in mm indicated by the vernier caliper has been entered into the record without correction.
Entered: 12.8 mm
